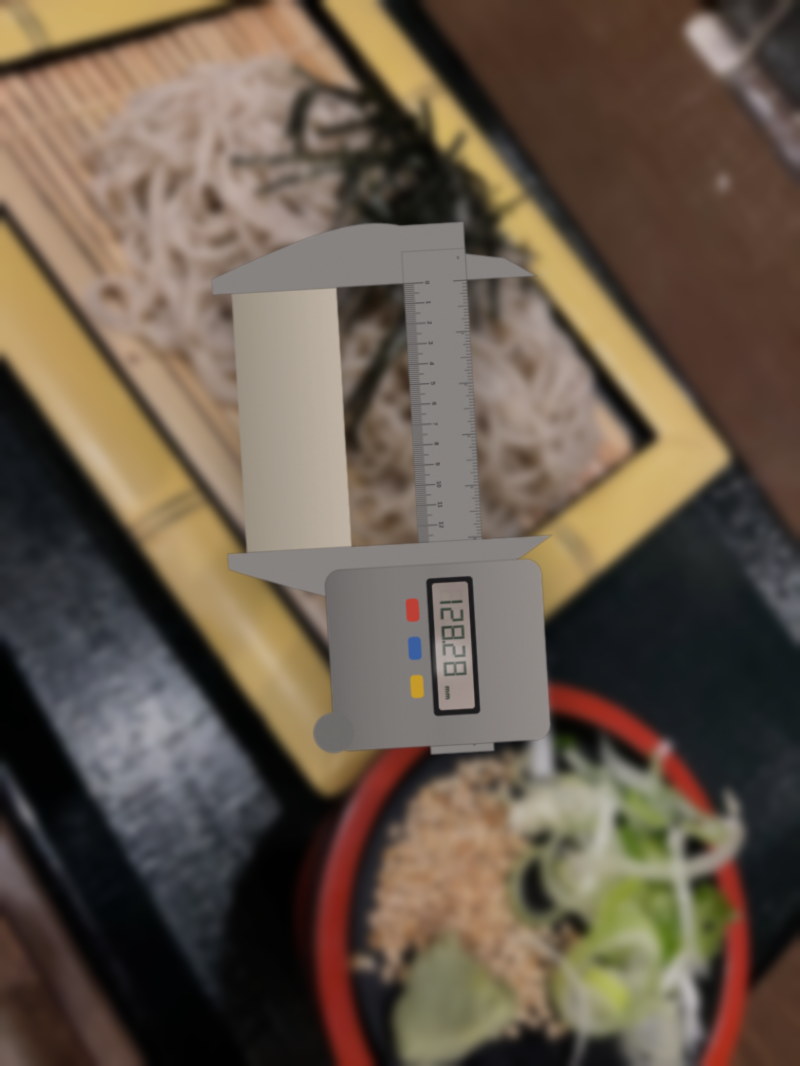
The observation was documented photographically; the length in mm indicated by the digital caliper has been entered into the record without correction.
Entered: 128.28 mm
